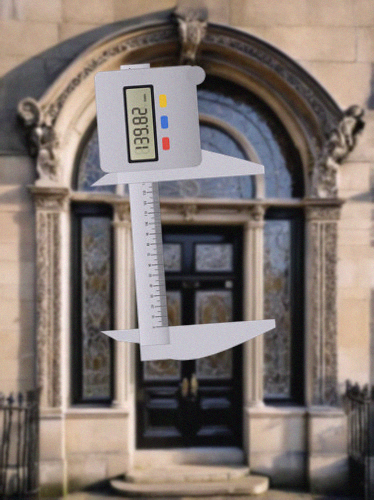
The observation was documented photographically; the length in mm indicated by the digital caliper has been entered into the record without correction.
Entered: 139.82 mm
